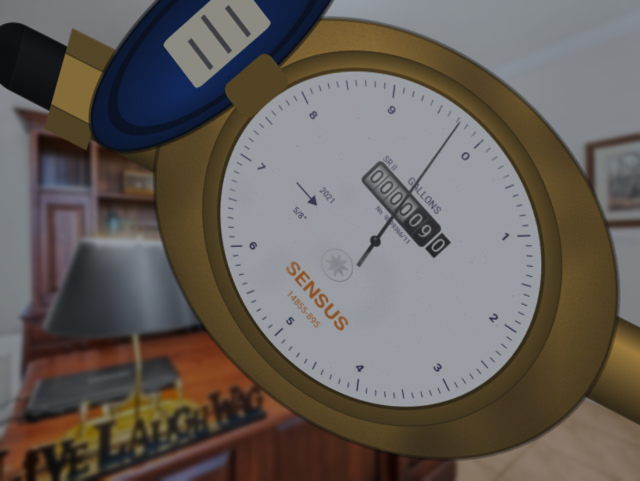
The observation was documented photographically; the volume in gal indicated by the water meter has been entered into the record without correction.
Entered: 89.7 gal
